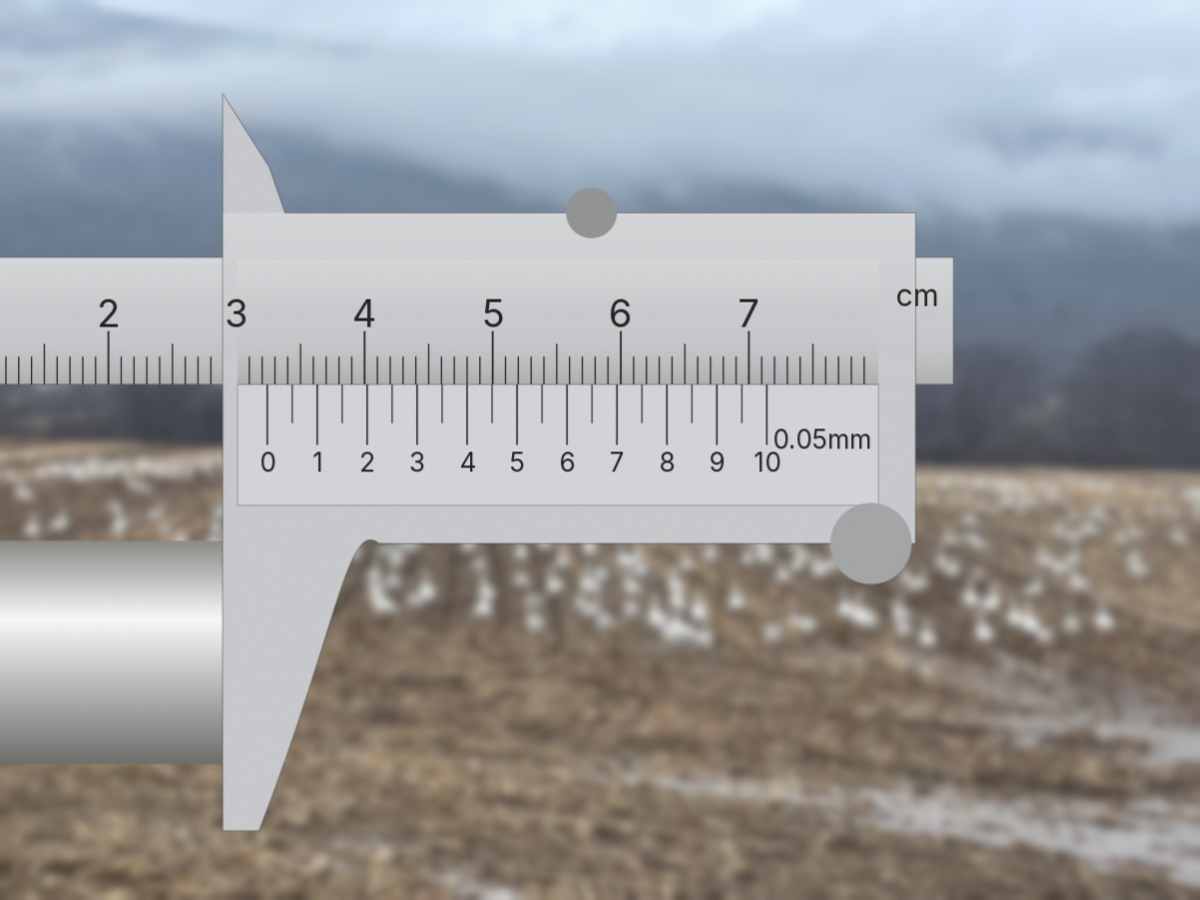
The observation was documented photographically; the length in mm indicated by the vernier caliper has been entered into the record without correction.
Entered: 32.4 mm
